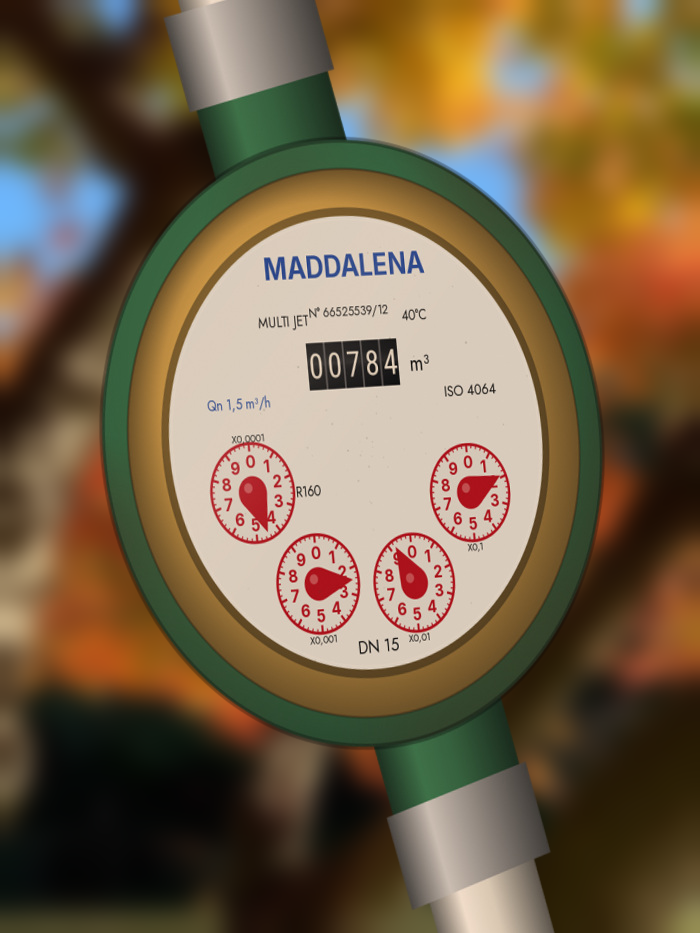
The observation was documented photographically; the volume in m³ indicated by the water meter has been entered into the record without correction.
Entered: 784.1924 m³
